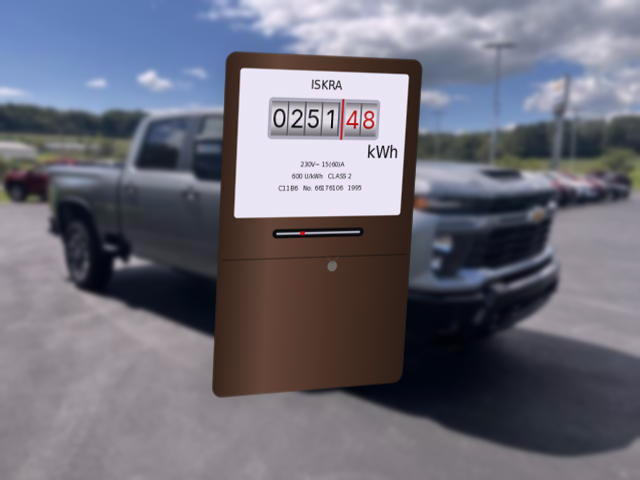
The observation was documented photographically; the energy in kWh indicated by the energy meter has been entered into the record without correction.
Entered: 251.48 kWh
